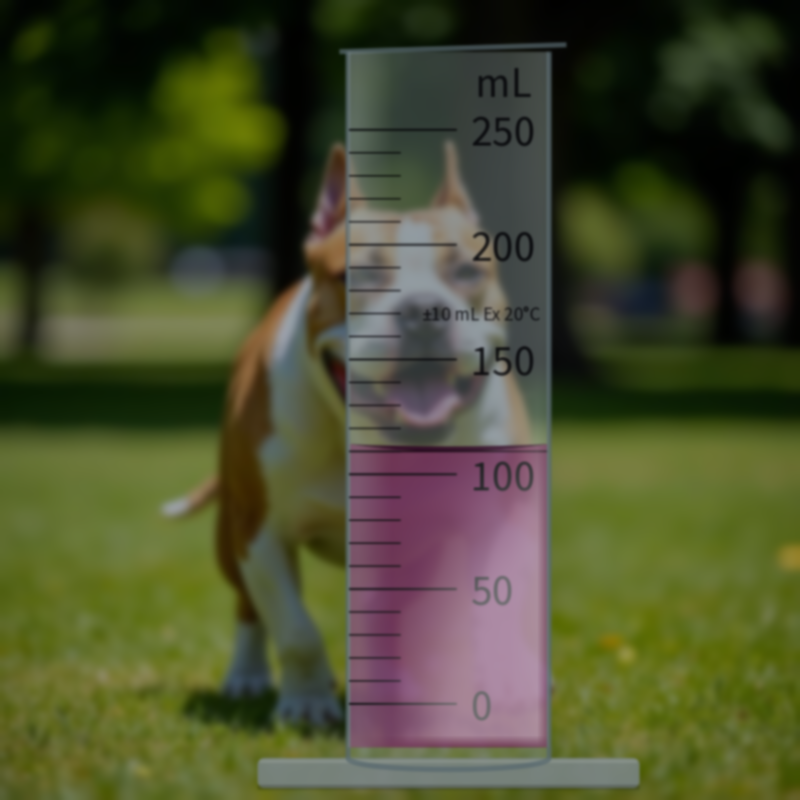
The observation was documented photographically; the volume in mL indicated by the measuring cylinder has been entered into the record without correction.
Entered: 110 mL
